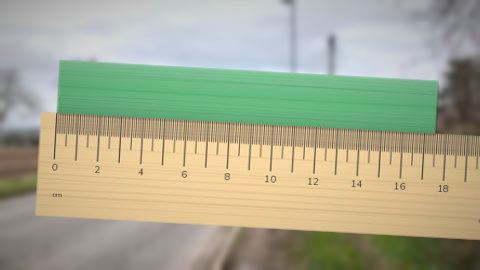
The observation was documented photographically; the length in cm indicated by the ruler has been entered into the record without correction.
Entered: 17.5 cm
